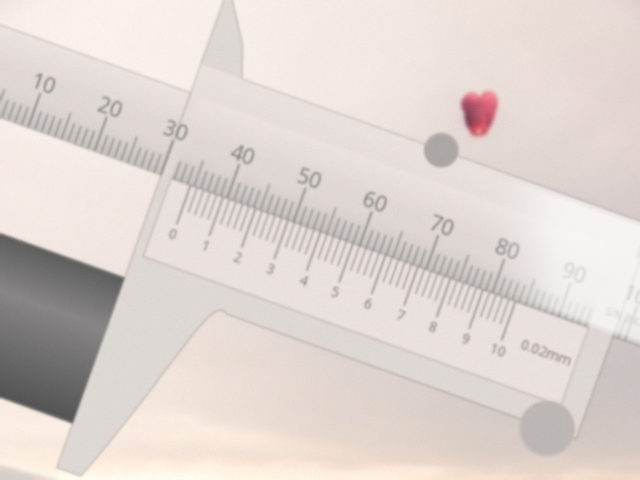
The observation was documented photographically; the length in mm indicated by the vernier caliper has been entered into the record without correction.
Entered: 34.5 mm
